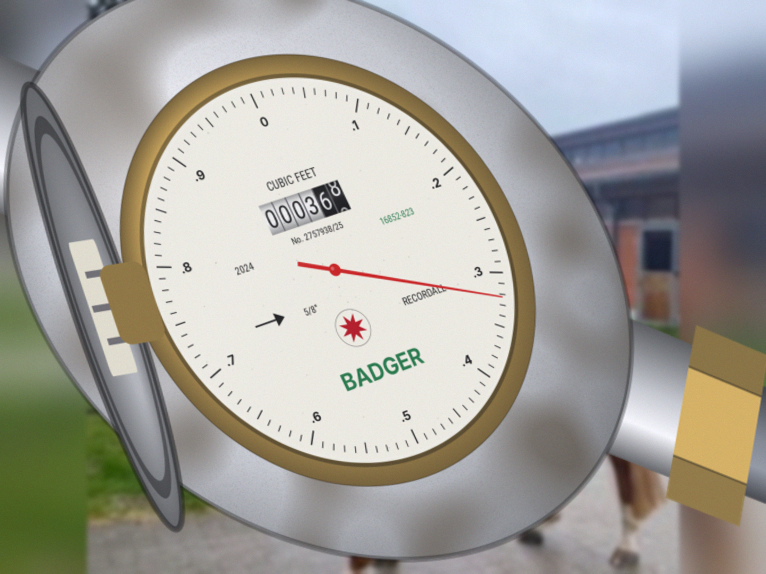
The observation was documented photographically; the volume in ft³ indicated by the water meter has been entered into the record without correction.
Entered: 368.32 ft³
